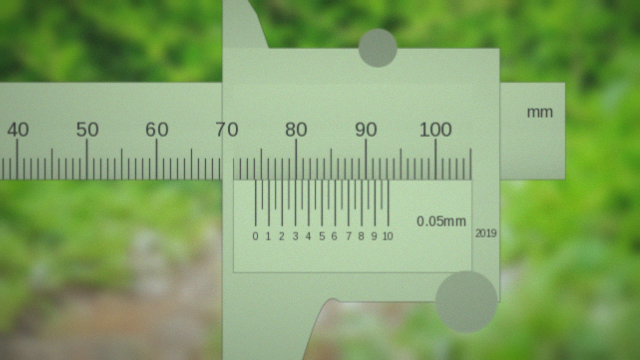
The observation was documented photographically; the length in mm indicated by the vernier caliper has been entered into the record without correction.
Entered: 74.2 mm
